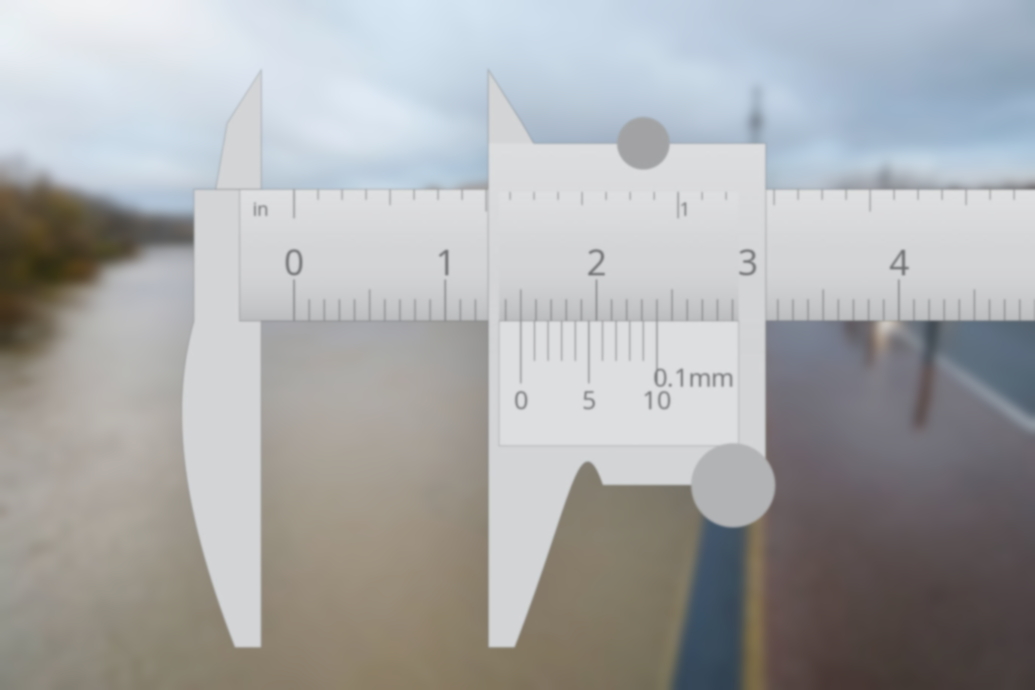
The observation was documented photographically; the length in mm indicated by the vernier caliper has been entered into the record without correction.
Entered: 15.0 mm
